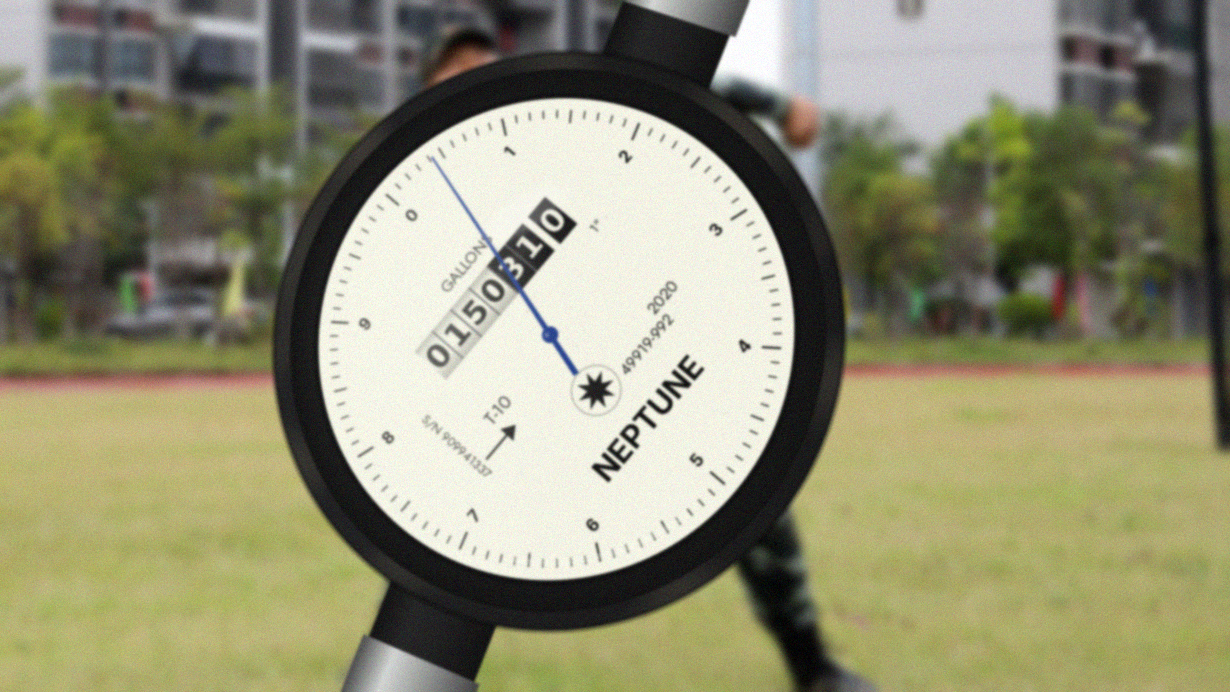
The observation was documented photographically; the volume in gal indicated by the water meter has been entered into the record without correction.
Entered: 150310.4 gal
